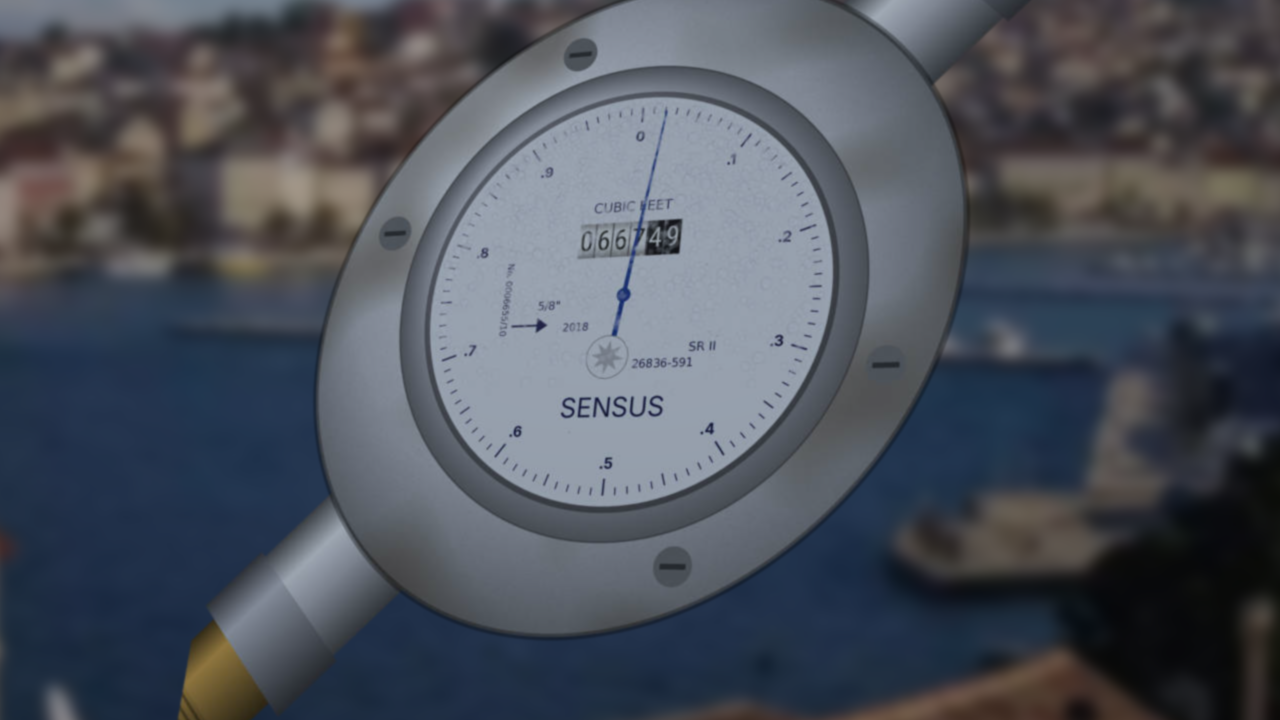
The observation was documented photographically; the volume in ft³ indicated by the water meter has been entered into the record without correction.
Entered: 66749.02 ft³
